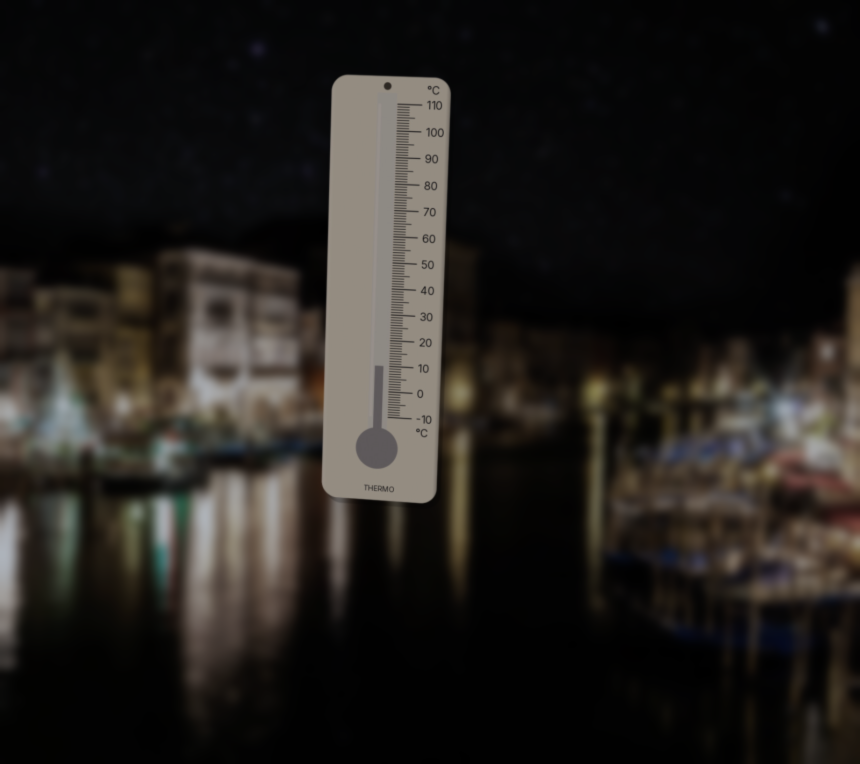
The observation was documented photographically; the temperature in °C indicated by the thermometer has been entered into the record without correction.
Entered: 10 °C
